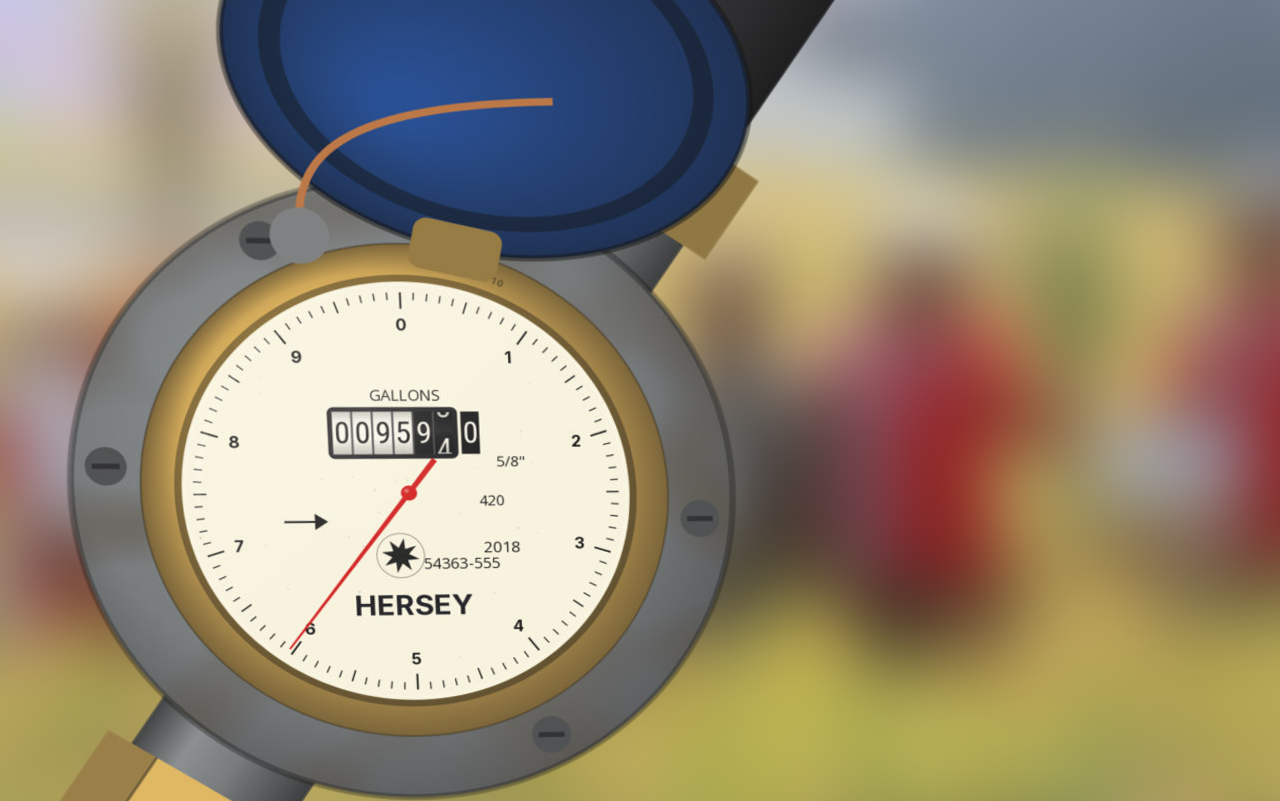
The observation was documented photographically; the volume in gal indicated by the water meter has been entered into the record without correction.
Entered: 95936.0 gal
